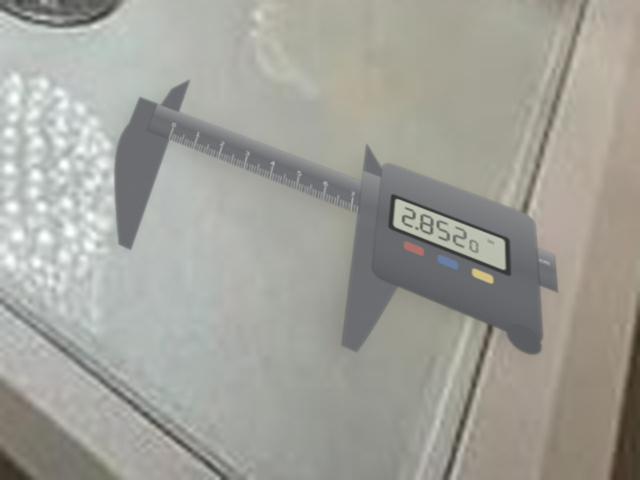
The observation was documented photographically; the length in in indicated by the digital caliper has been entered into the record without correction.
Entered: 2.8520 in
